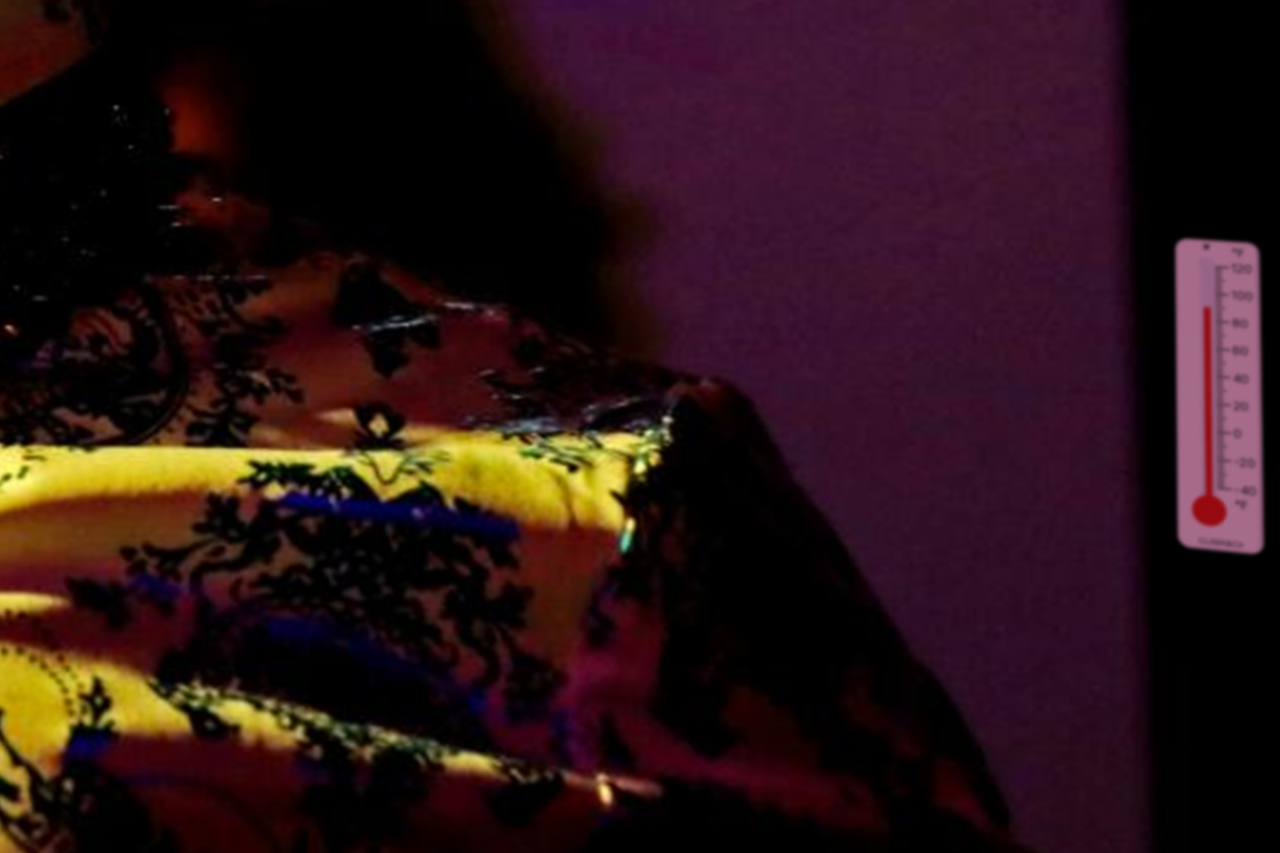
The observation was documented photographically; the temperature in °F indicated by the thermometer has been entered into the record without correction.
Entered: 90 °F
